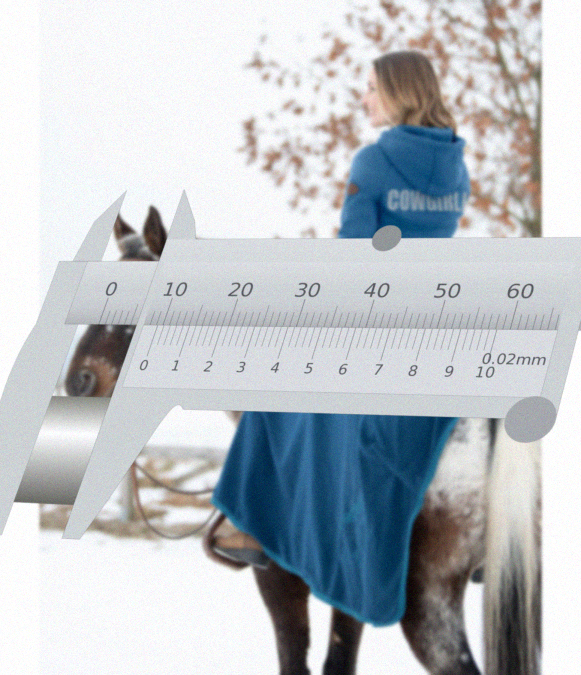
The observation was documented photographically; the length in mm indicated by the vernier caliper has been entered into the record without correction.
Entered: 9.2 mm
